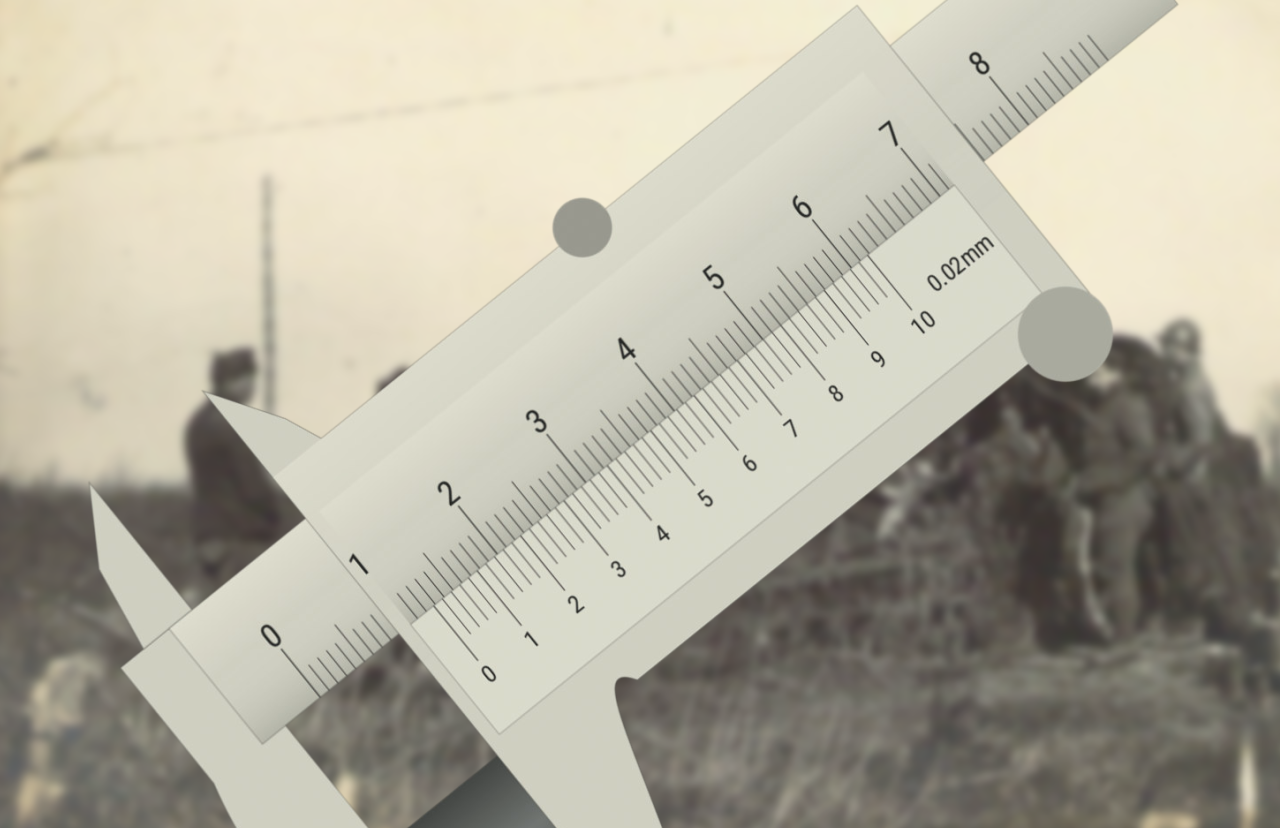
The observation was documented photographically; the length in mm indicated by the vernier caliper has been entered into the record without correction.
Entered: 12.8 mm
